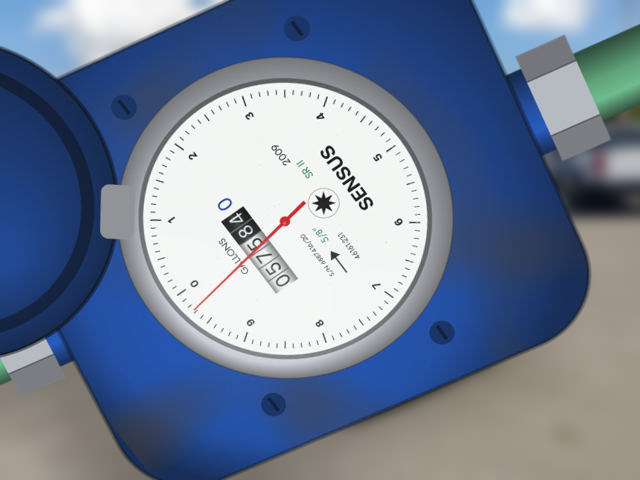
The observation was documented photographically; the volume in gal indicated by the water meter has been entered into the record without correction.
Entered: 575839.7 gal
